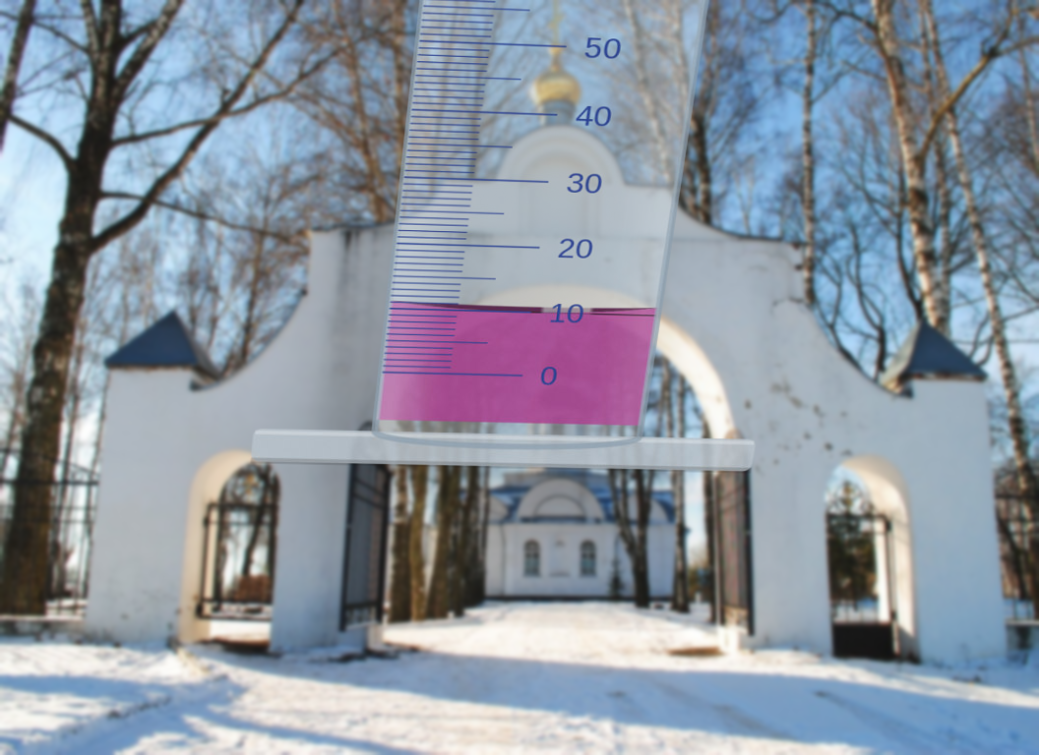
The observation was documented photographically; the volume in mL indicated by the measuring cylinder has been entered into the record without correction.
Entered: 10 mL
